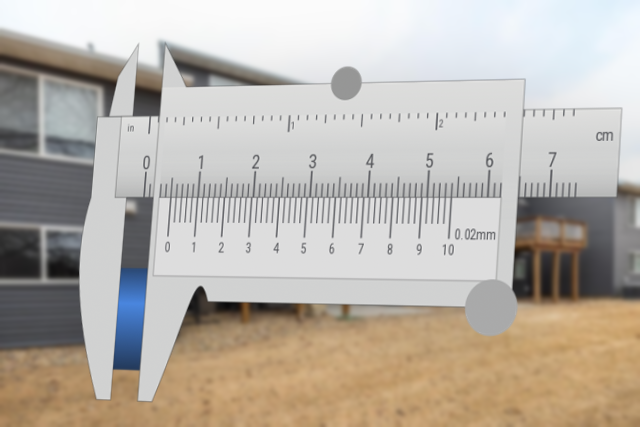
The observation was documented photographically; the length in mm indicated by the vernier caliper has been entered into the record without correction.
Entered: 5.0 mm
